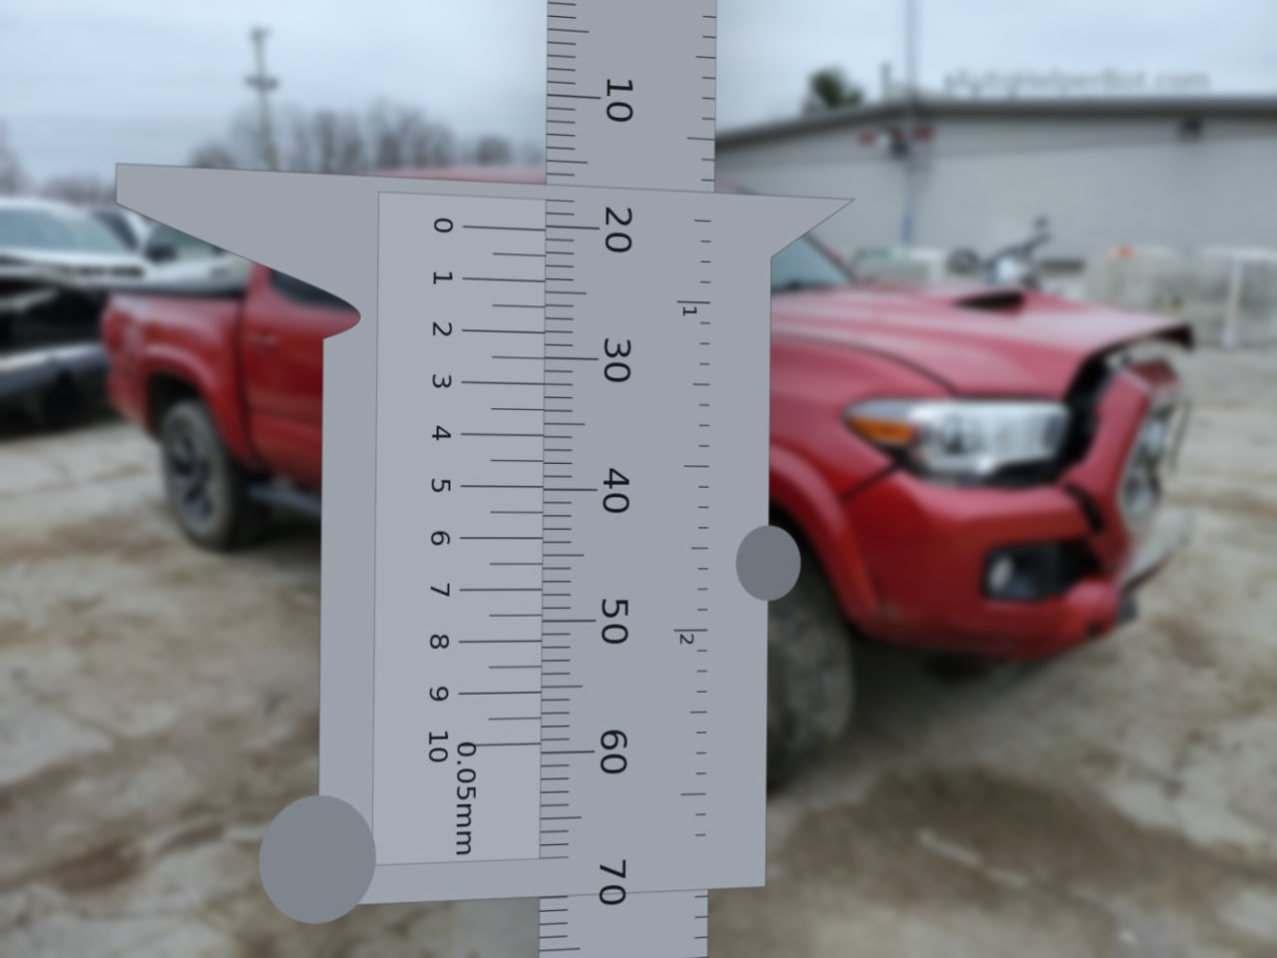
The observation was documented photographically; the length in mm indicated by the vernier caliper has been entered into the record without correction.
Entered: 20.3 mm
